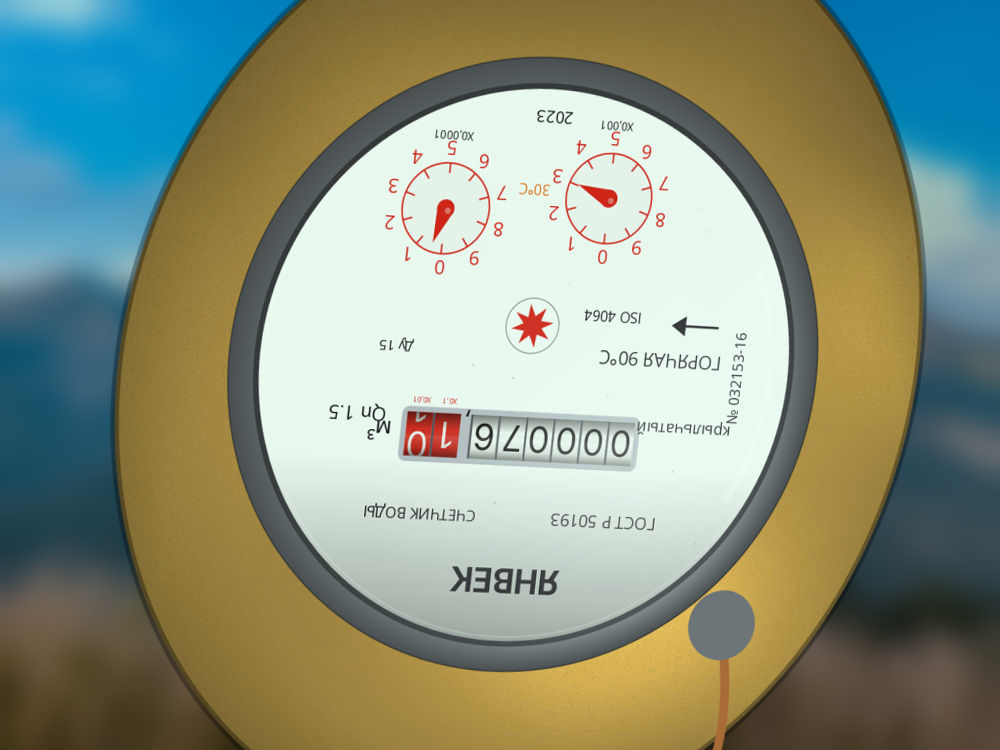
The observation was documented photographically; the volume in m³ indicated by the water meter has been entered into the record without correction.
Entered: 76.1030 m³
